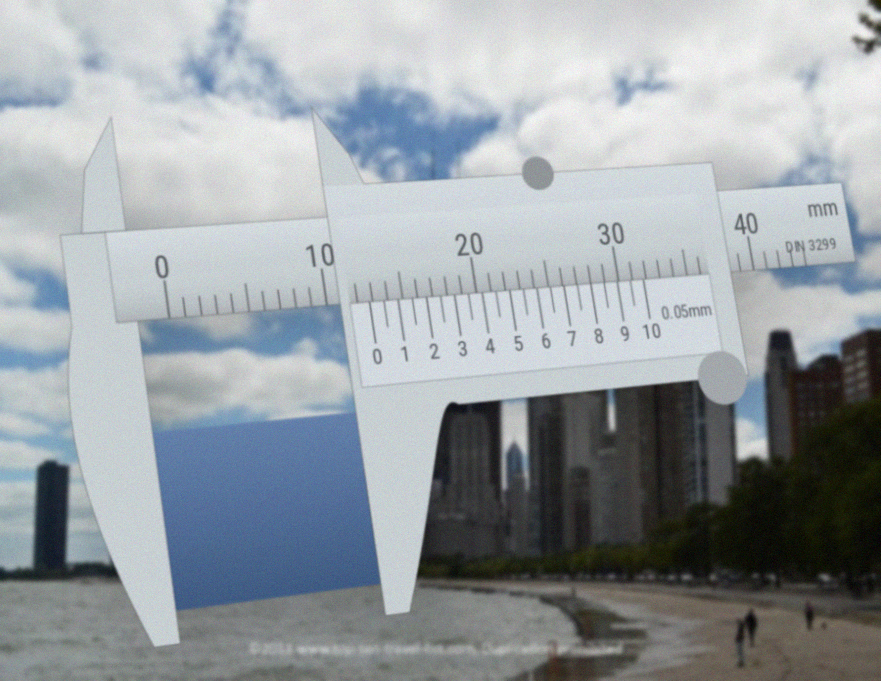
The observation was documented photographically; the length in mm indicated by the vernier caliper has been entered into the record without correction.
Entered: 12.8 mm
